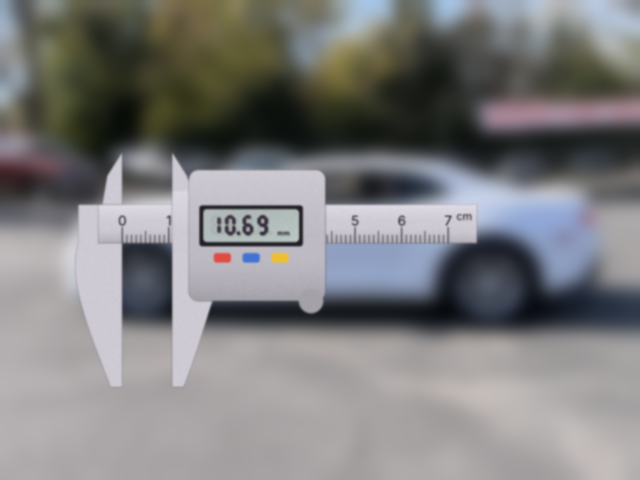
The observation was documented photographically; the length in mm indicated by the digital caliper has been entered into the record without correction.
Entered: 10.69 mm
